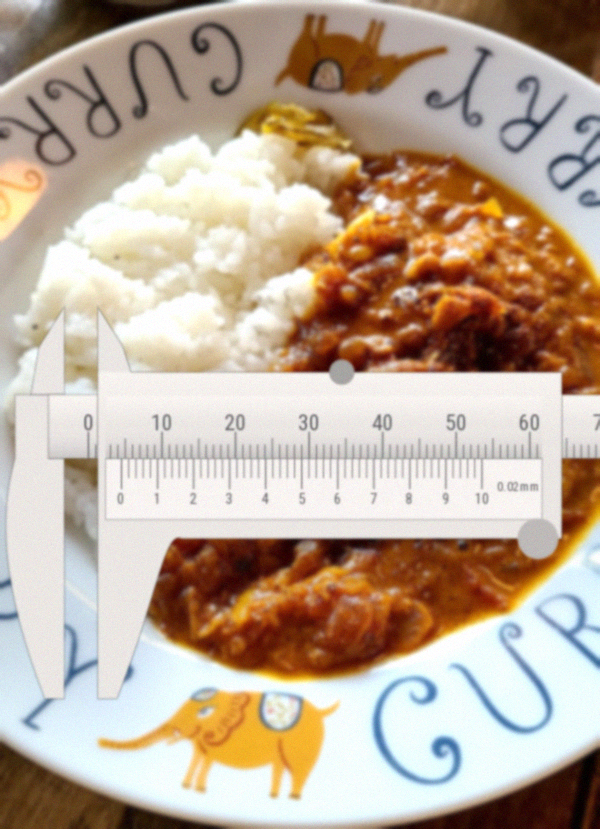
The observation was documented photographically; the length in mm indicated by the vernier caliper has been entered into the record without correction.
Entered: 4.5 mm
